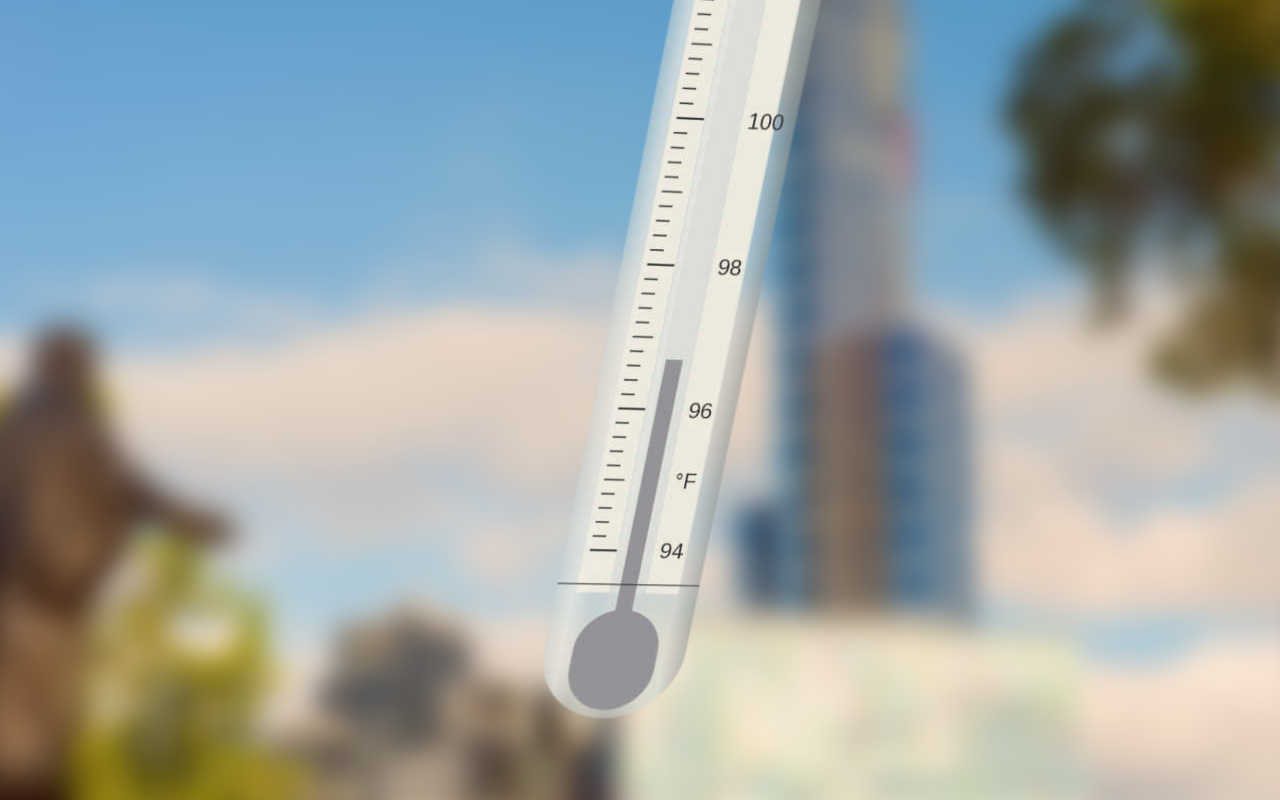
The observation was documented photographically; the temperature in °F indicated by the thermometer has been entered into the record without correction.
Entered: 96.7 °F
